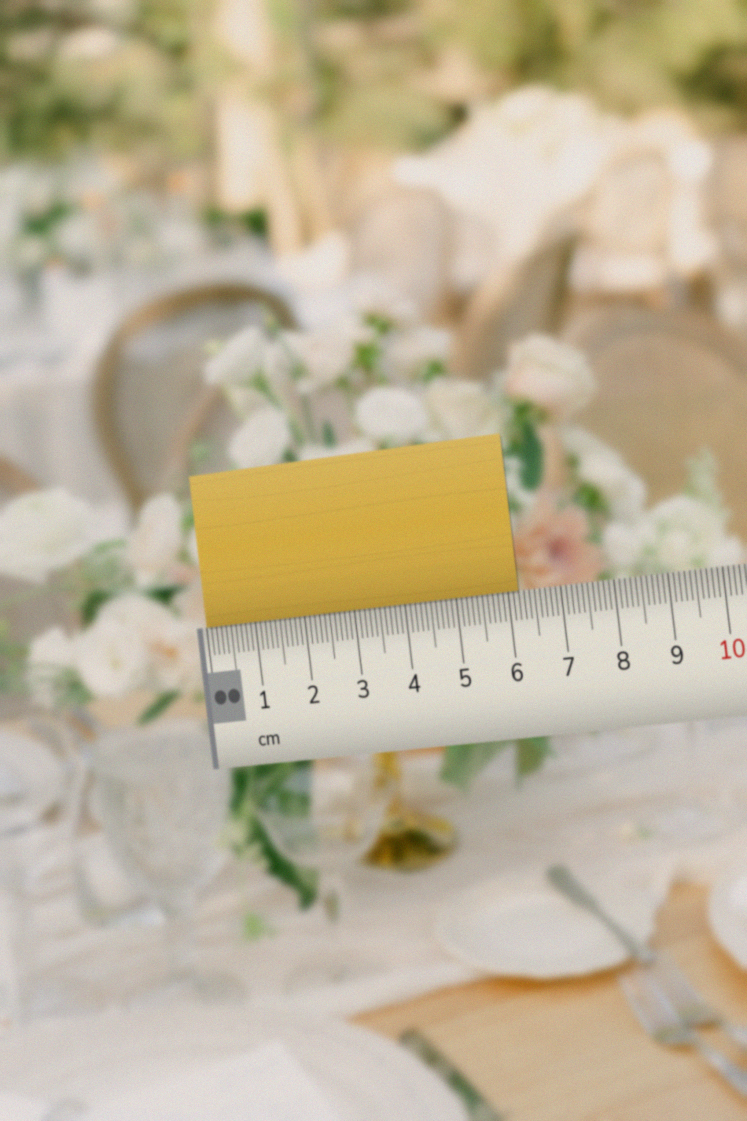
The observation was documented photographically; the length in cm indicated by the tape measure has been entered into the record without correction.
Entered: 6.2 cm
